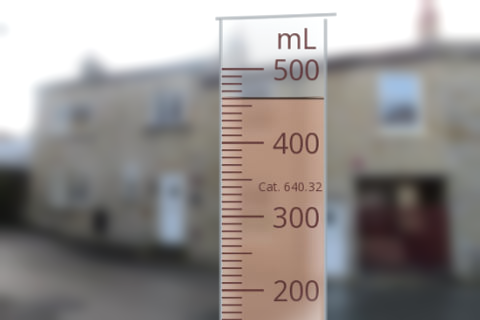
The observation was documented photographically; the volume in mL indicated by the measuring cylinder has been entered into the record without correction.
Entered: 460 mL
